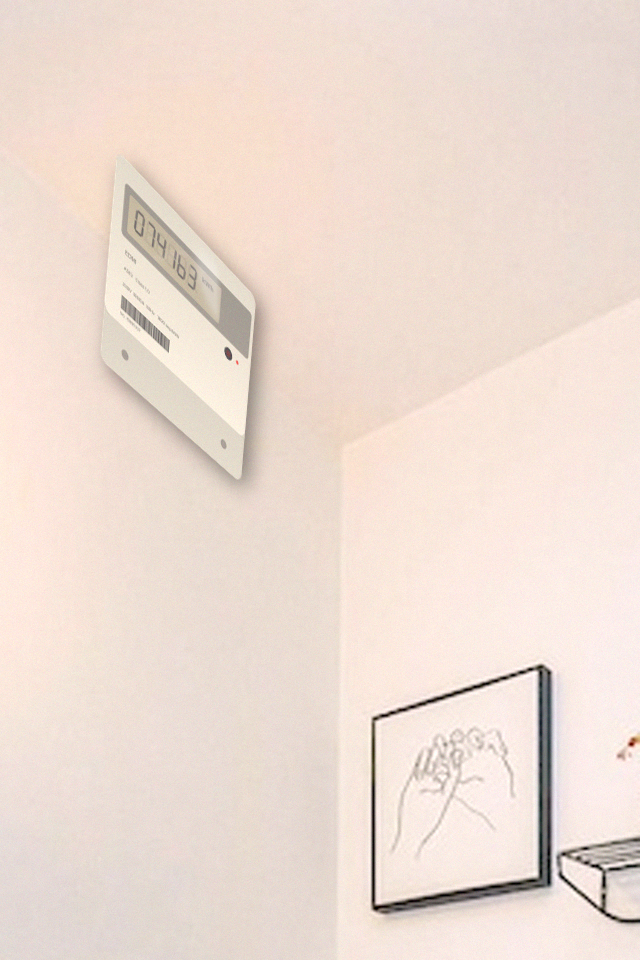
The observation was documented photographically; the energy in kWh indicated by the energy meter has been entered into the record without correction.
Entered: 74163 kWh
